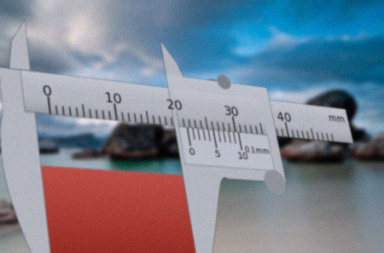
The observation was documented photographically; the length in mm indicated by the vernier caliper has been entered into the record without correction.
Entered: 21.5 mm
